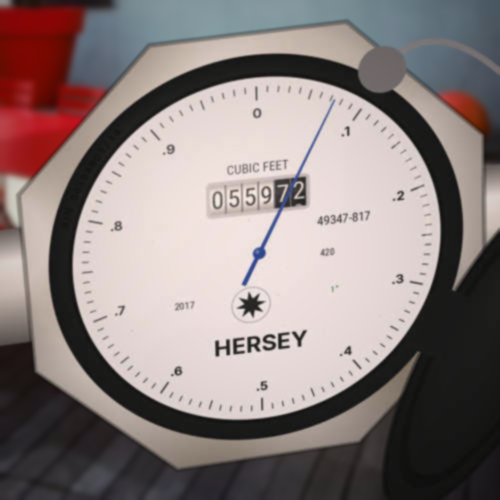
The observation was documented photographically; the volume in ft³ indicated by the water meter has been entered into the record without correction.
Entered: 55972.07 ft³
